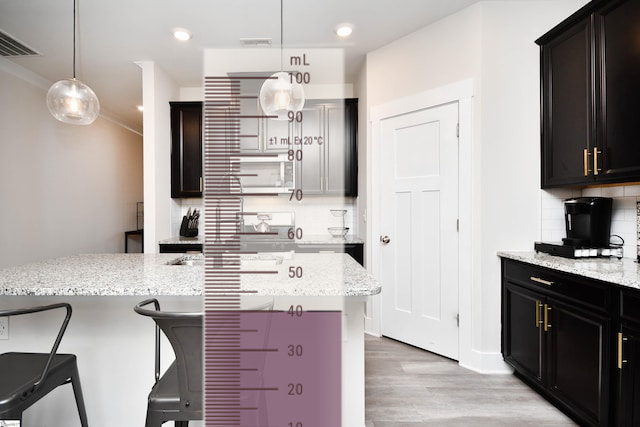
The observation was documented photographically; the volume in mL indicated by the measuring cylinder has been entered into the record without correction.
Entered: 40 mL
